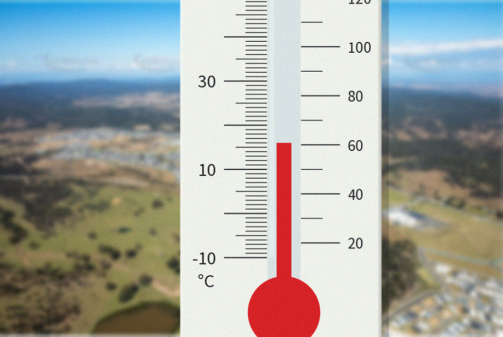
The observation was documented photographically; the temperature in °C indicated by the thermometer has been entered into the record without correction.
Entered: 16 °C
